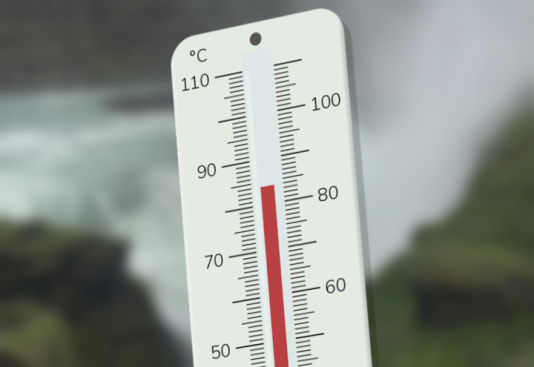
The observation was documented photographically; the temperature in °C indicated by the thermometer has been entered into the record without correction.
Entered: 84 °C
